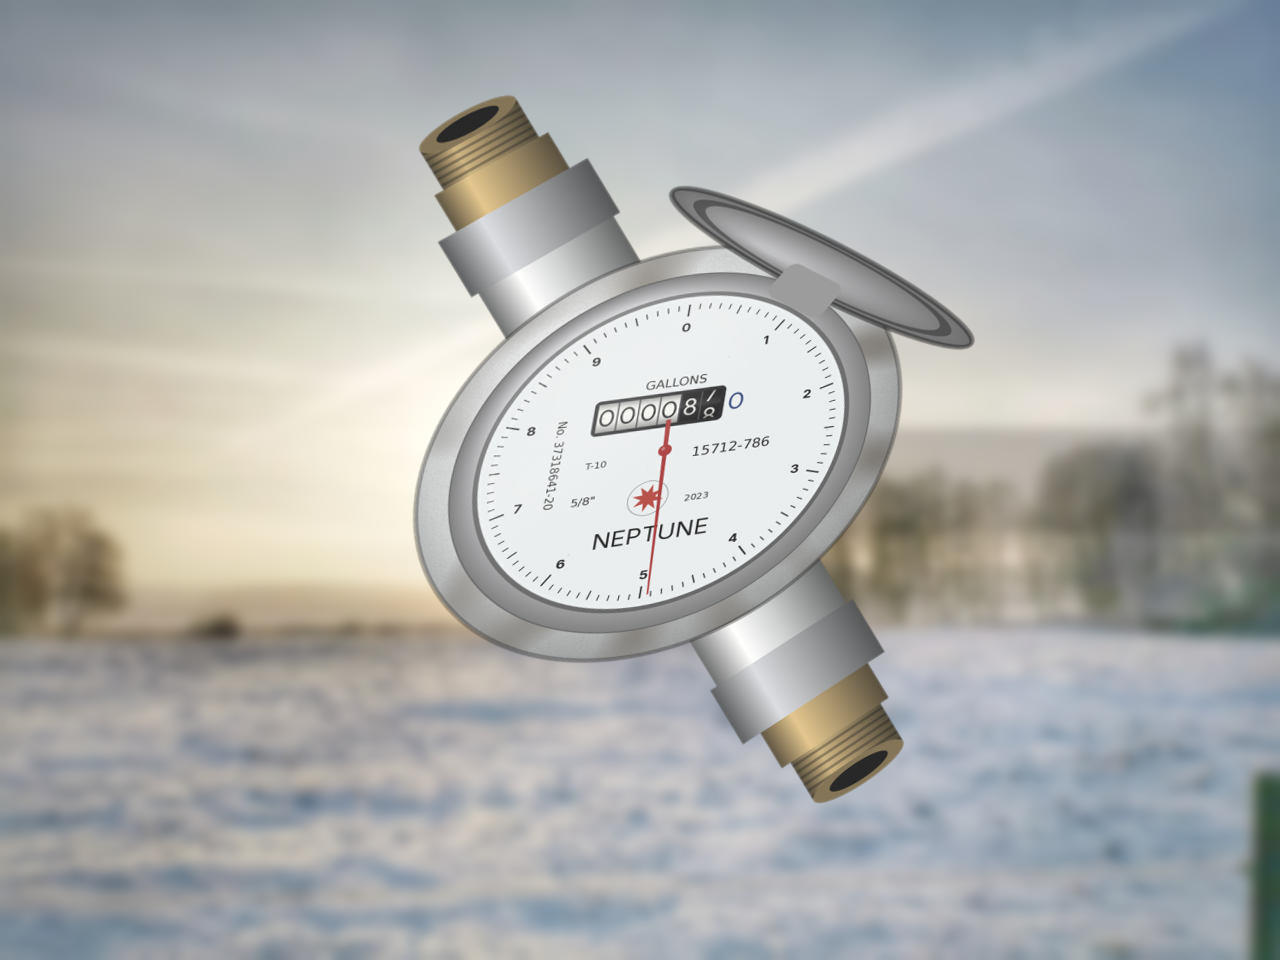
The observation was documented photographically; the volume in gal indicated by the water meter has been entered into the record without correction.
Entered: 874.9 gal
